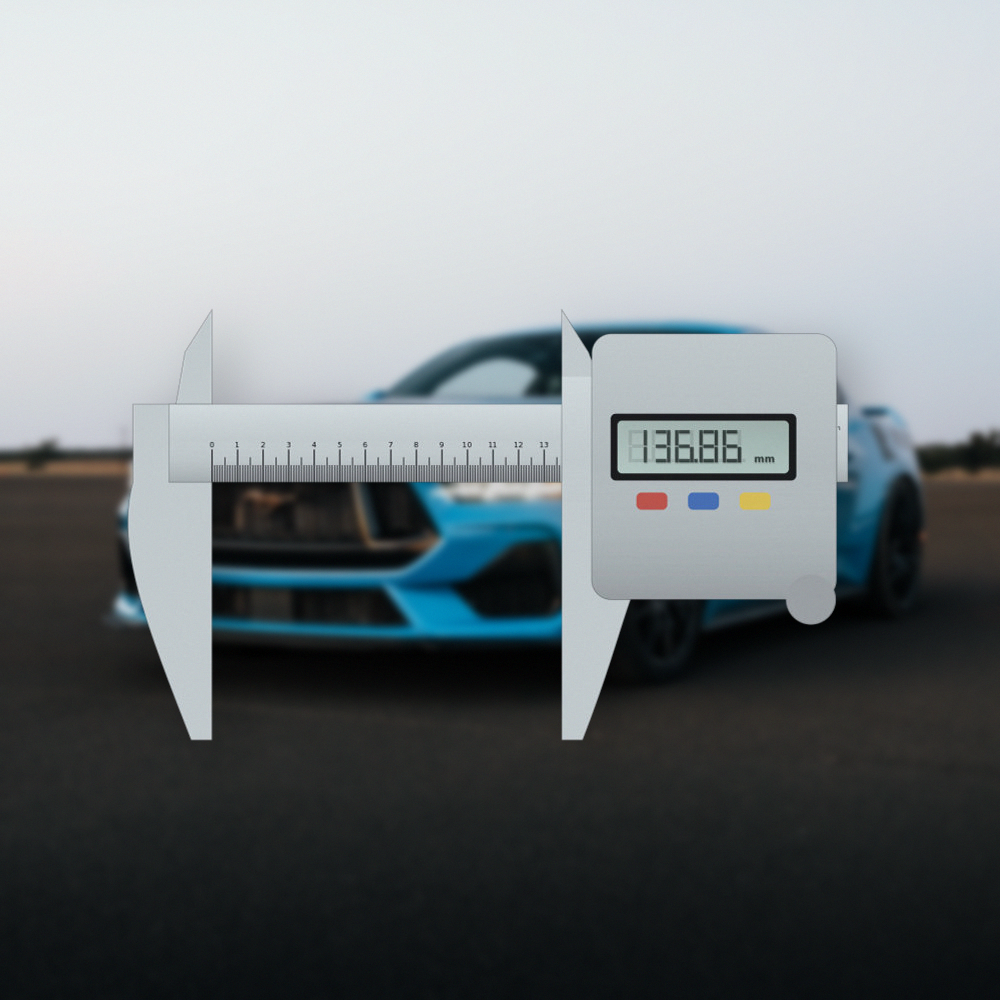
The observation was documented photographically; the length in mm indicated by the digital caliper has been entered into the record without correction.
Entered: 136.86 mm
